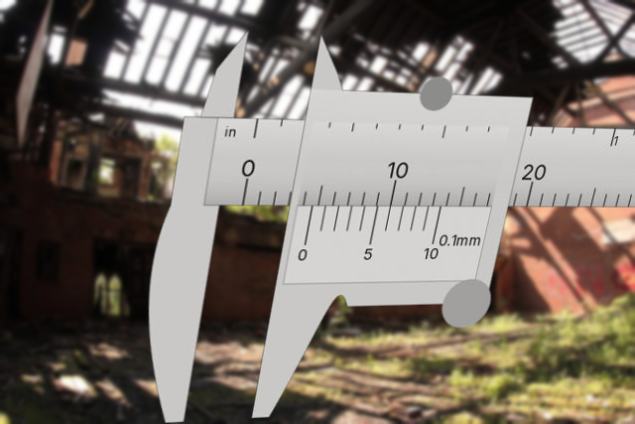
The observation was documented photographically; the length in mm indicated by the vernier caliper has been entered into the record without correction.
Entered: 4.6 mm
